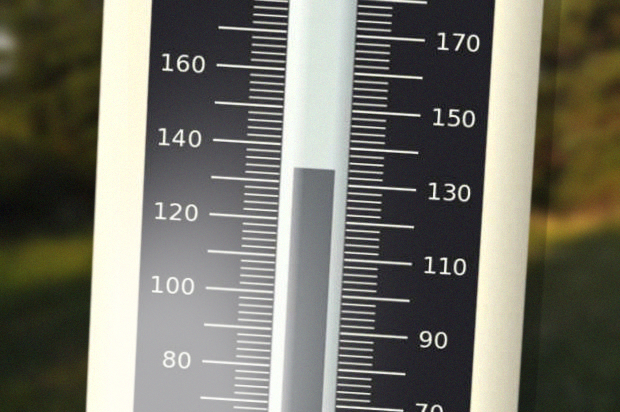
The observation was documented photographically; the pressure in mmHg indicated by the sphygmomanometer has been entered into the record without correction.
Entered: 134 mmHg
